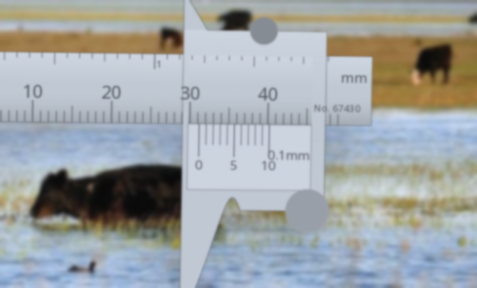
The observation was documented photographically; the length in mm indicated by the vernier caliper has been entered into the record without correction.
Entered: 31.2 mm
